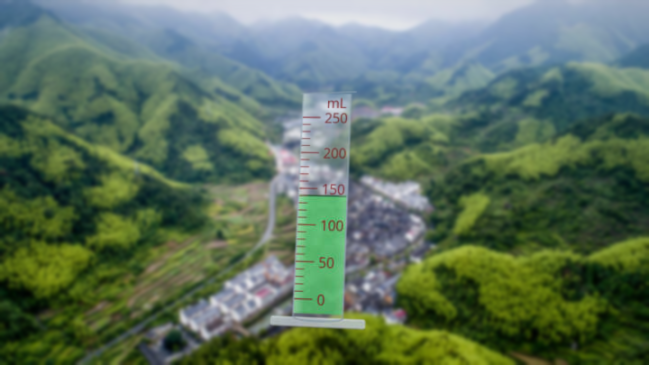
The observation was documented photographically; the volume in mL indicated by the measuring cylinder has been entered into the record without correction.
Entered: 140 mL
